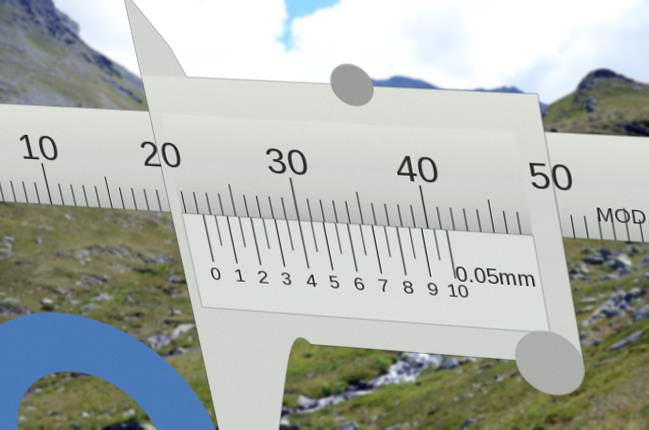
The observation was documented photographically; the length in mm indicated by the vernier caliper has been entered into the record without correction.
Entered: 22.4 mm
